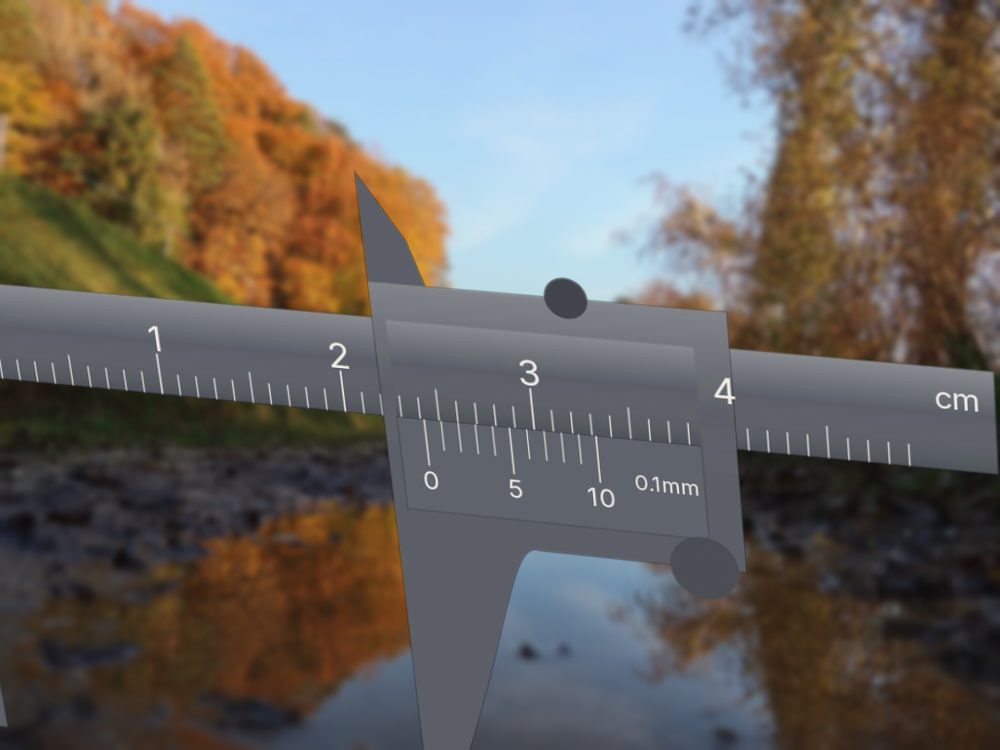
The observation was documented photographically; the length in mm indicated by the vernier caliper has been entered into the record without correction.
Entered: 24.2 mm
